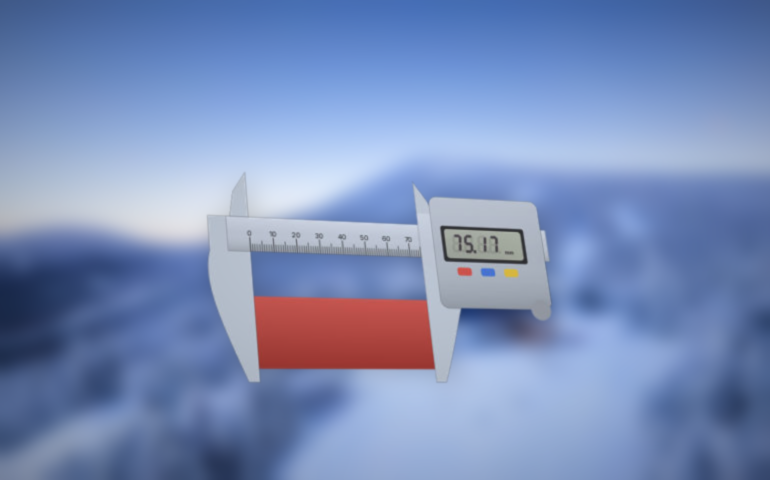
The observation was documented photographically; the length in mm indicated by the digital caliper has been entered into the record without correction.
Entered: 75.17 mm
